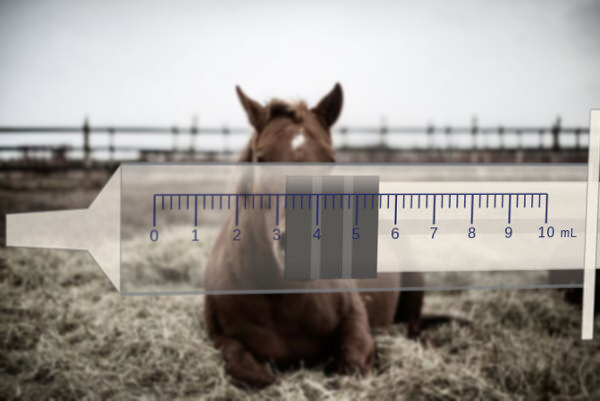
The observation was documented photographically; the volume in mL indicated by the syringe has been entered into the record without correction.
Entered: 3.2 mL
